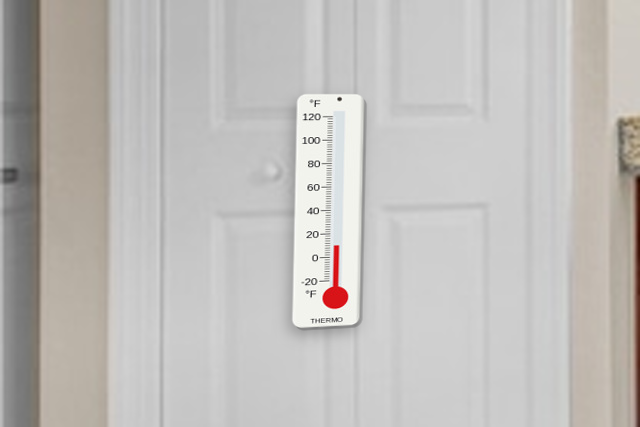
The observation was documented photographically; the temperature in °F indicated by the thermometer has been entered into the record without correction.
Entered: 10 °F
